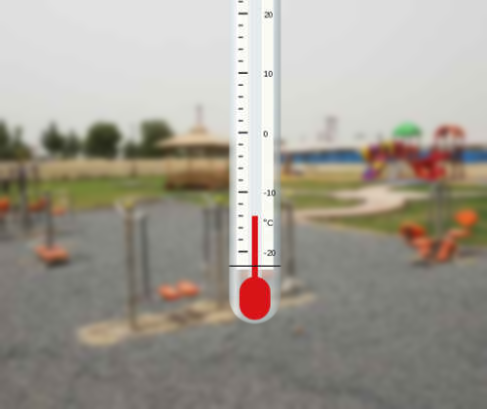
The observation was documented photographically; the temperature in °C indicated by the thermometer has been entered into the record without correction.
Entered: -14 °C
